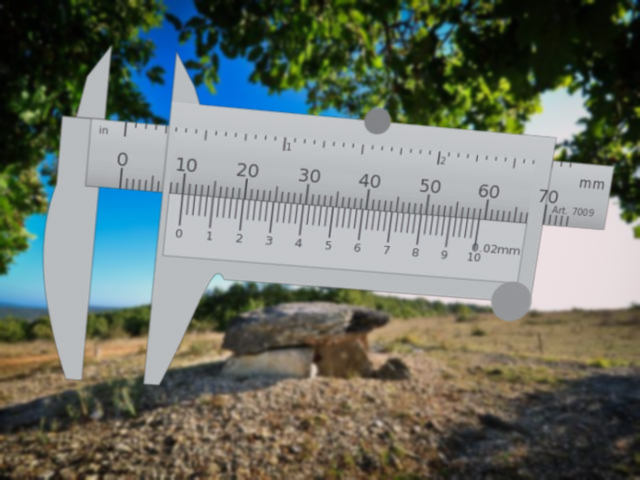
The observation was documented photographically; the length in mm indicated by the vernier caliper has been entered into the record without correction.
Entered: 10.0 mm
